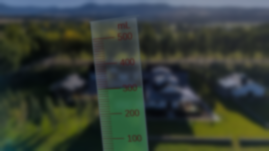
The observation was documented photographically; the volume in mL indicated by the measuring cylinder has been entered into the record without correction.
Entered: 300 mL
